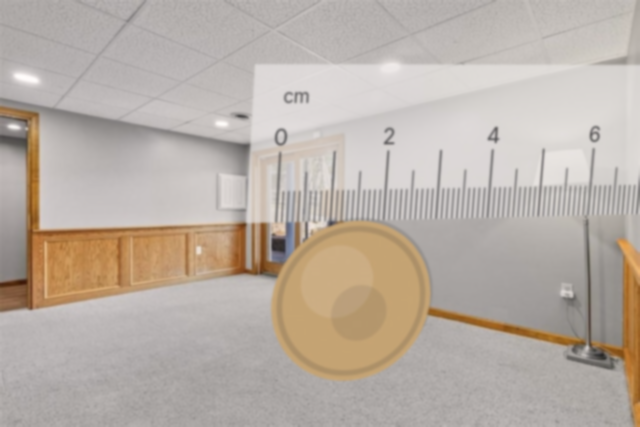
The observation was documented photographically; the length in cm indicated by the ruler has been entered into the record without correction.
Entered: 3 cm
